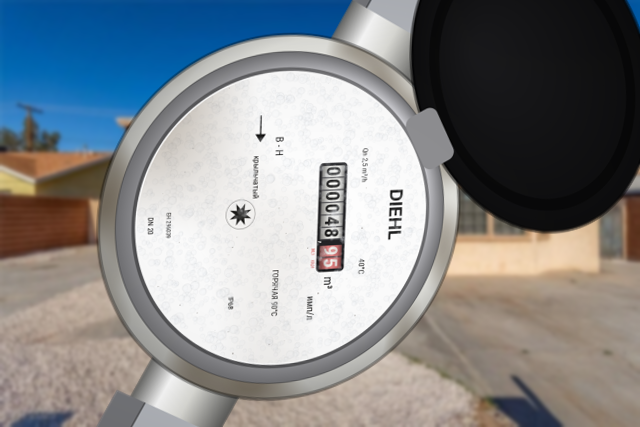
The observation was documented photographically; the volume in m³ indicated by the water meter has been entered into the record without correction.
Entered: 48.95 m³
